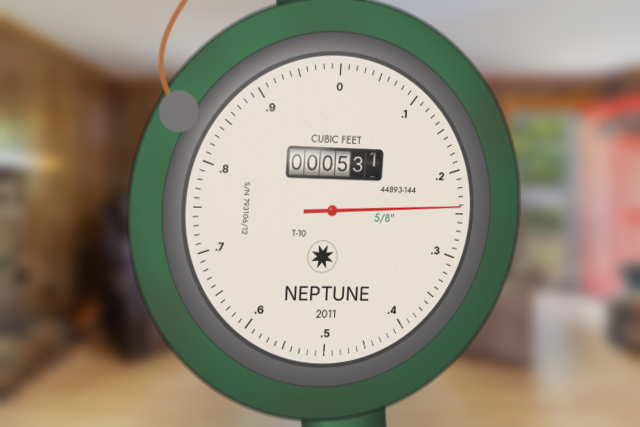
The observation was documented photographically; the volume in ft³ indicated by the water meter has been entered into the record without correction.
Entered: 531.24 ft³
